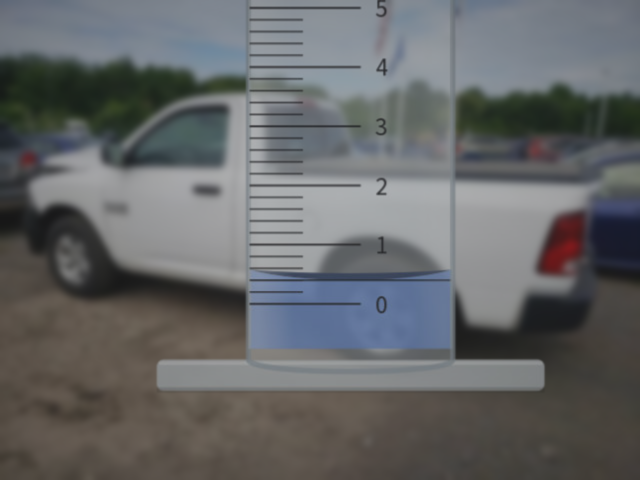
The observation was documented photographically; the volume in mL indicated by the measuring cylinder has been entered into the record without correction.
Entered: 0.4 mL
